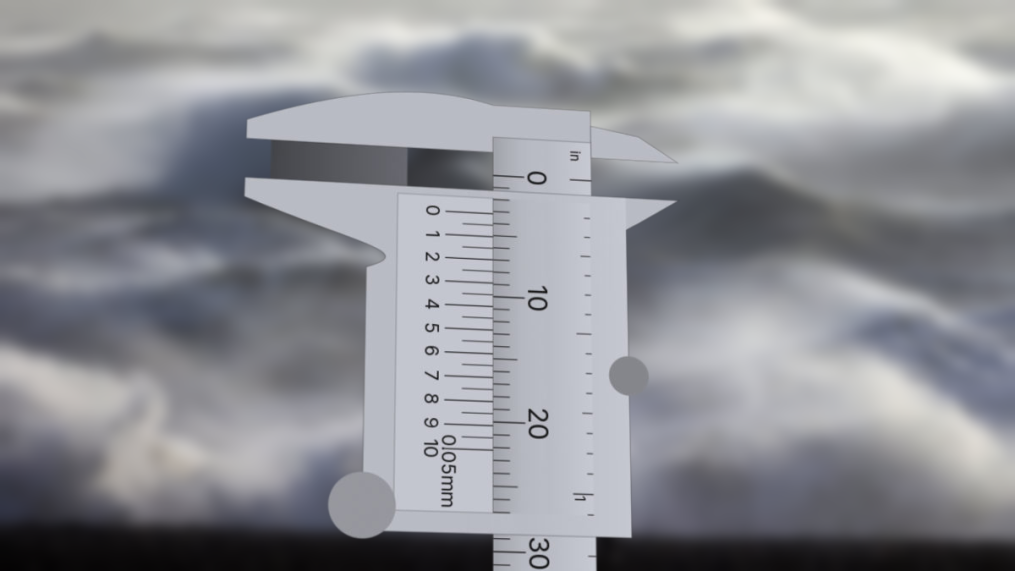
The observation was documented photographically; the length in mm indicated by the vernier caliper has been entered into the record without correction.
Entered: 3.2 mm
